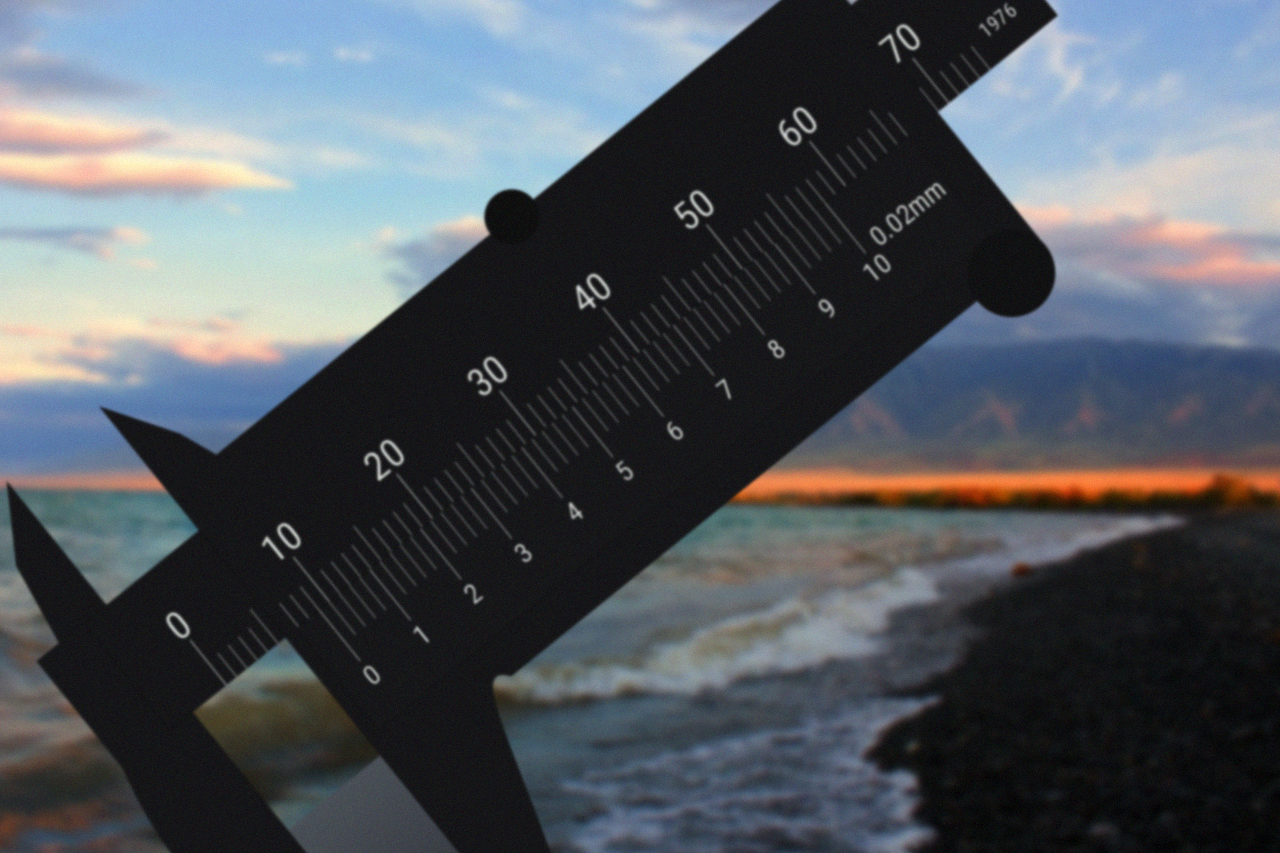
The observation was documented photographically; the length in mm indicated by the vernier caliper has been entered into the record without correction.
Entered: 9.0 mm
